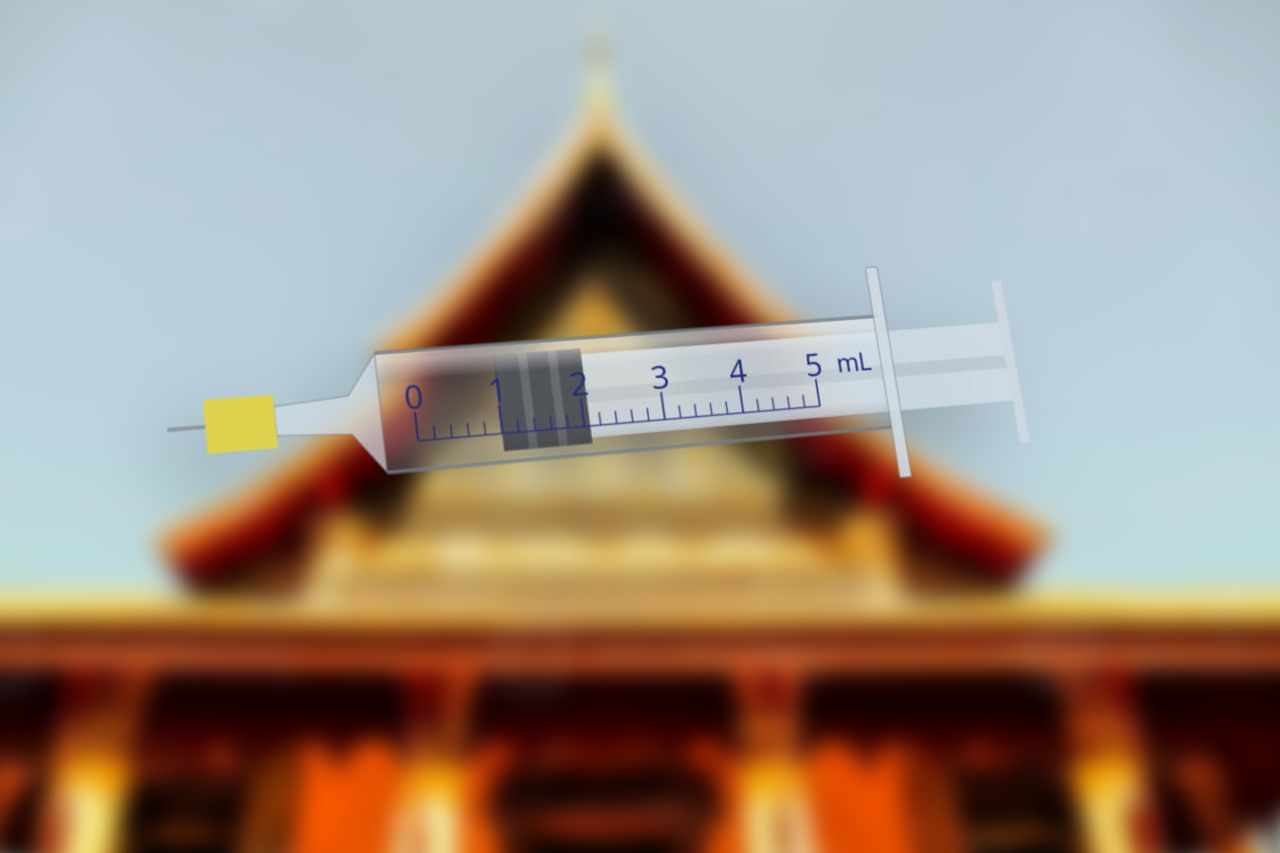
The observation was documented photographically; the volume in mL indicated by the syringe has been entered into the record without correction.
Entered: 1 mL
